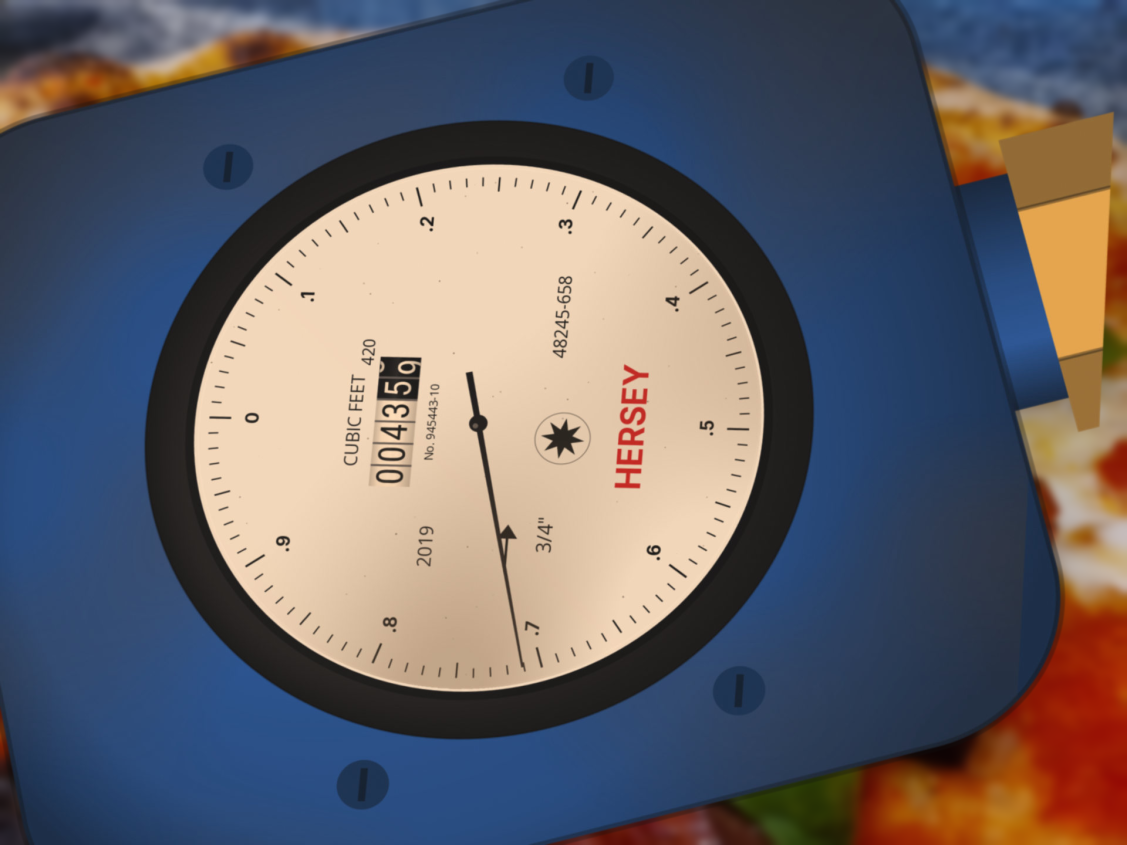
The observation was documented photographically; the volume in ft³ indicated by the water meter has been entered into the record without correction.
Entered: 4358.71 ft³
